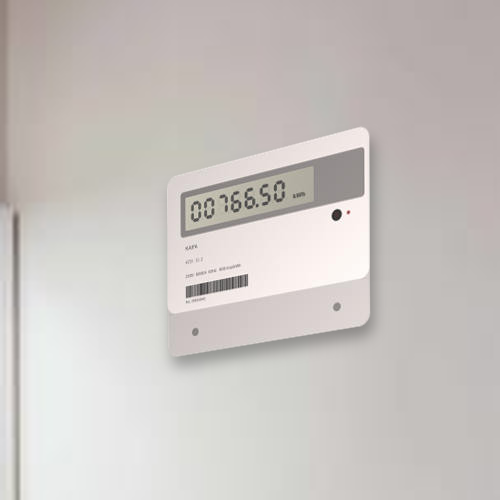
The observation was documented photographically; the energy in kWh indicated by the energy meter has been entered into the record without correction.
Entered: 766.50 kWh
